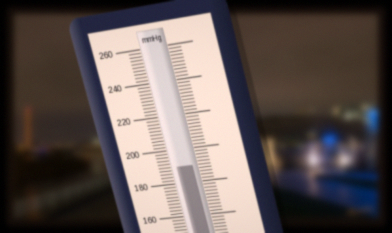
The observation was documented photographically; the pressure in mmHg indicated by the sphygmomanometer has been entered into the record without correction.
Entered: 190 mmHg
